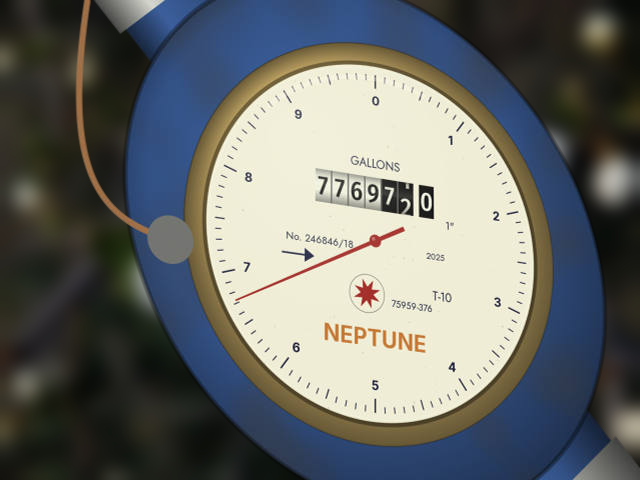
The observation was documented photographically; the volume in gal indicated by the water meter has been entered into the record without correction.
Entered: 7769716.7 gal
